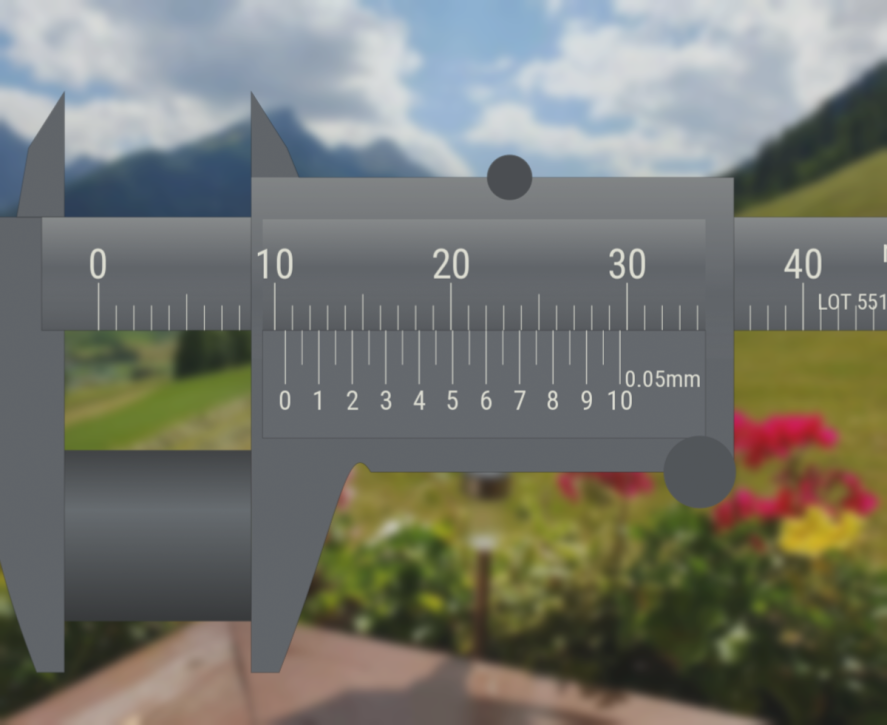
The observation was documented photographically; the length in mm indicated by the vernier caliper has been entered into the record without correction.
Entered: 10.6 mm
